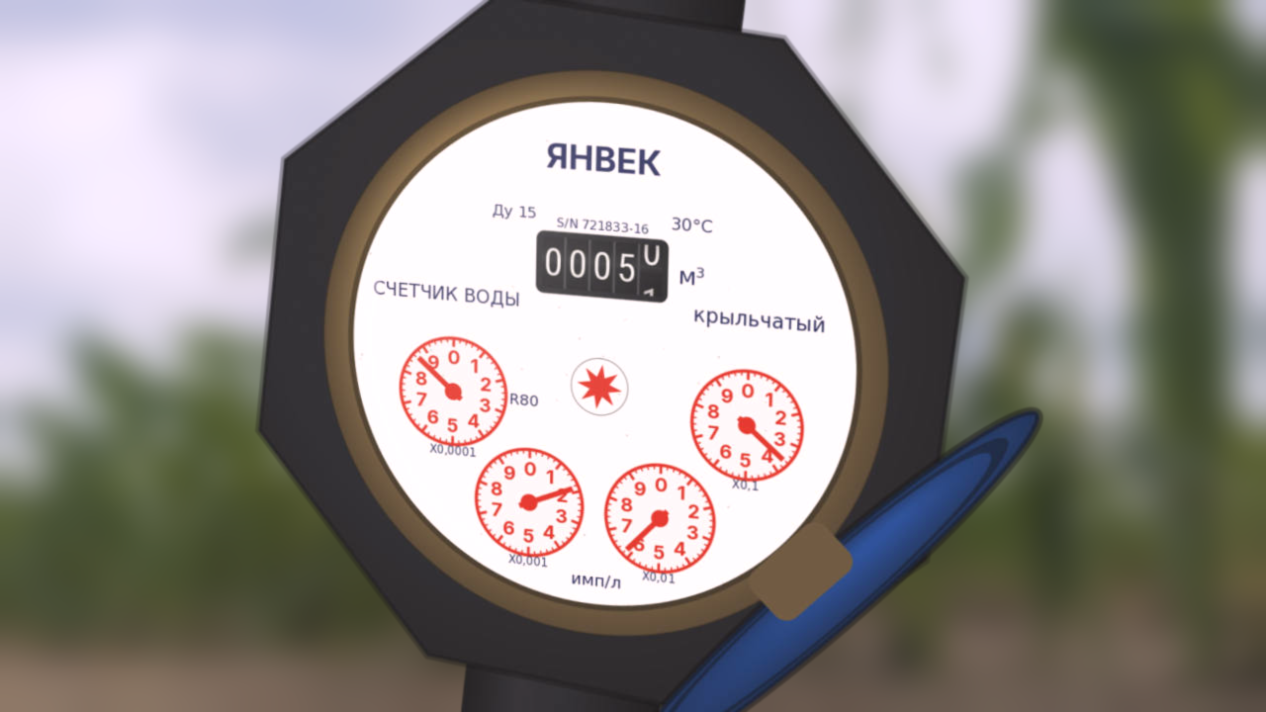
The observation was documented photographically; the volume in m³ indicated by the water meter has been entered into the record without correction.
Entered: 50.3618 m³
